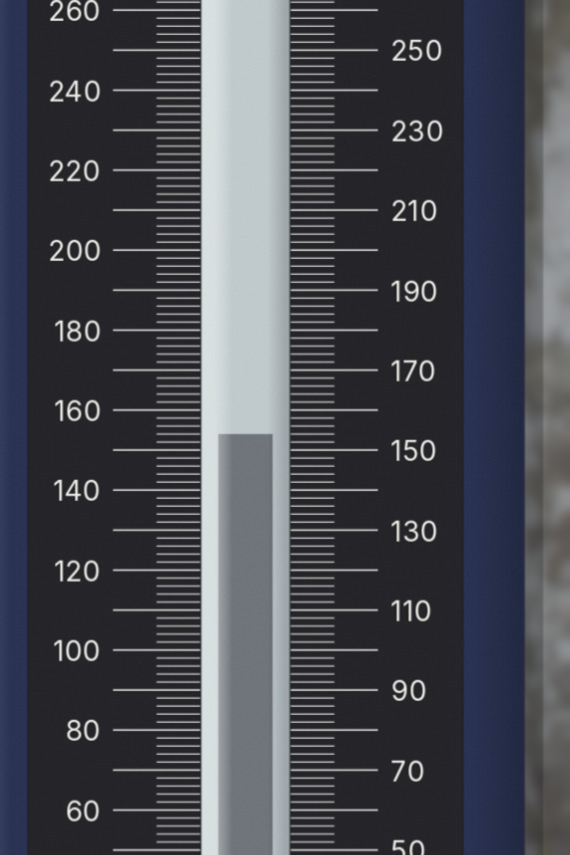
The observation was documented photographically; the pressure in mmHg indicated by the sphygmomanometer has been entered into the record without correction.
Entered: 154 mmHg
